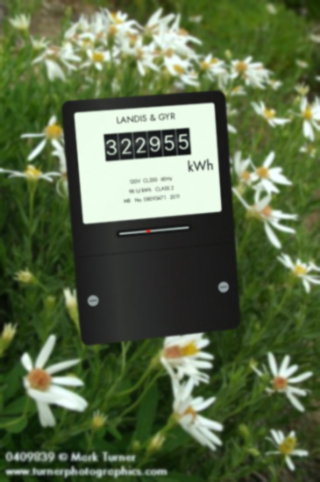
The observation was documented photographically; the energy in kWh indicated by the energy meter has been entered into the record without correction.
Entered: 322955 kWh
